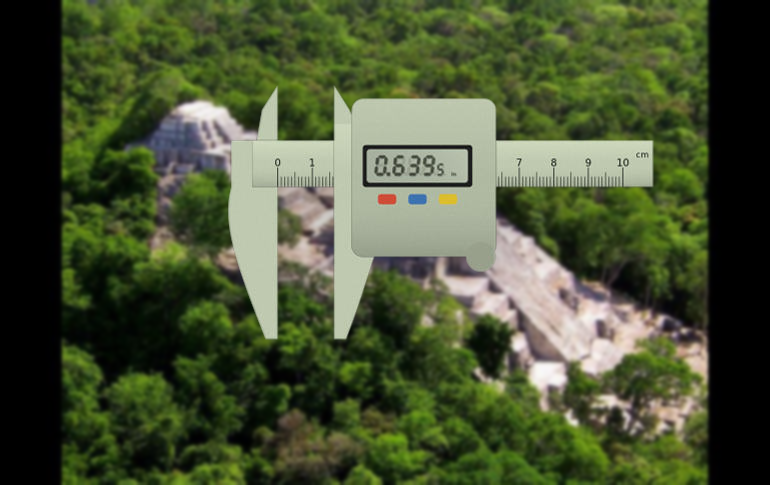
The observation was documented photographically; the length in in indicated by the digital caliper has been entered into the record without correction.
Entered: 0.6395 in
